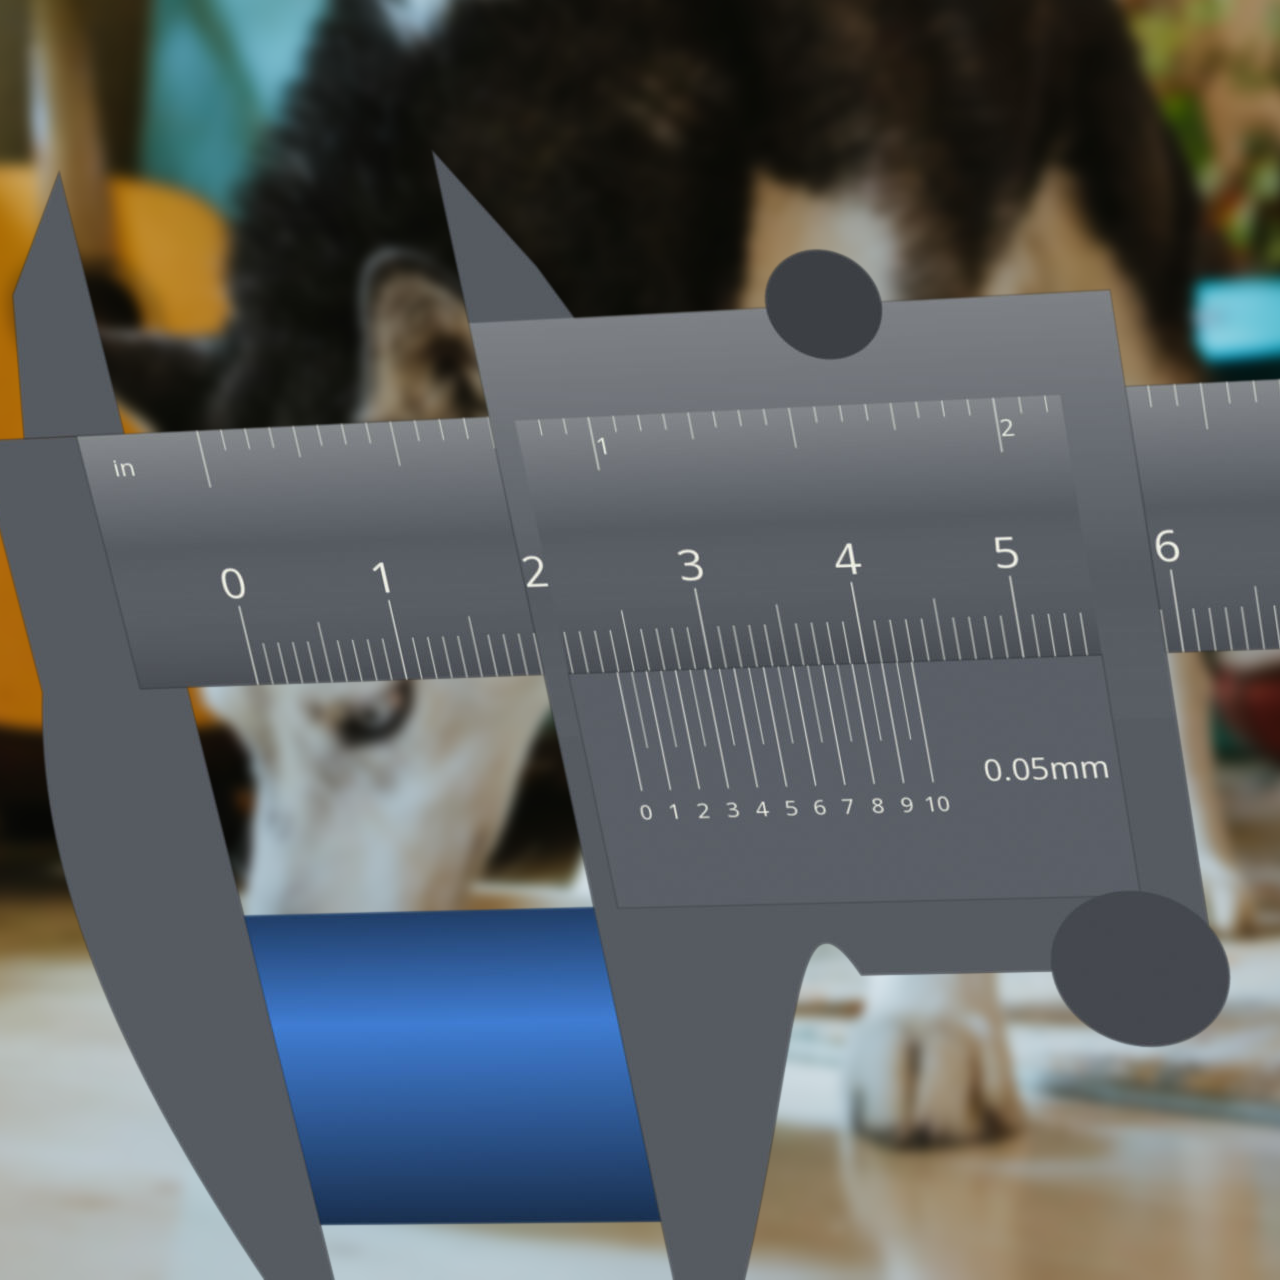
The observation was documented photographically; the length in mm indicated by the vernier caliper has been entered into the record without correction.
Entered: 23.9 mm
